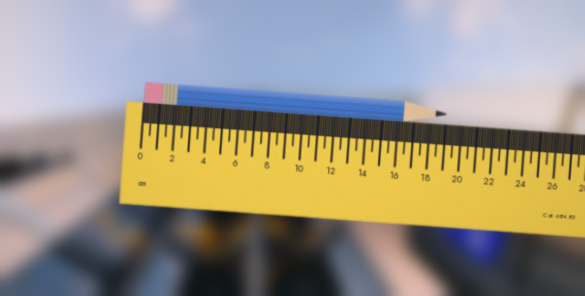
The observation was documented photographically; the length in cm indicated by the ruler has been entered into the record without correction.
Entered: 19 cm
